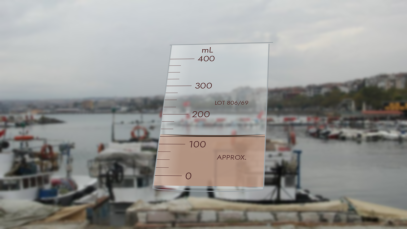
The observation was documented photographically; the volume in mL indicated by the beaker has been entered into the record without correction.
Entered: 125 mL
